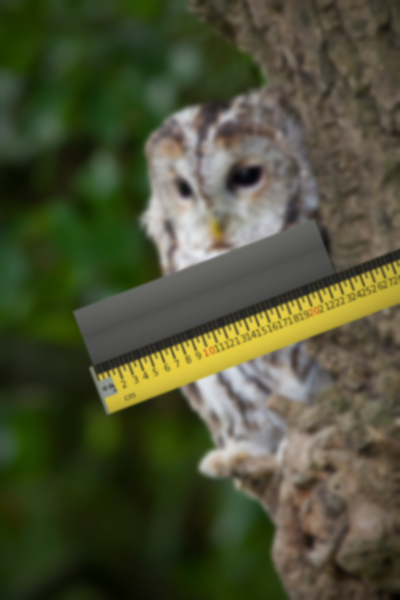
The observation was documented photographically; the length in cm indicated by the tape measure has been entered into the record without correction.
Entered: 23 cm
